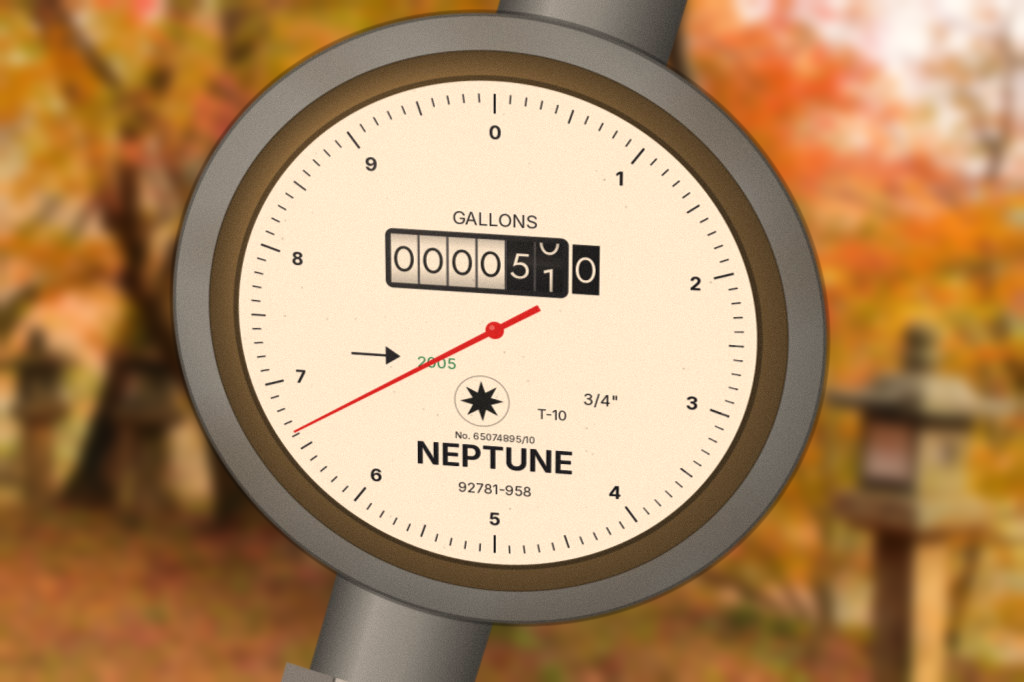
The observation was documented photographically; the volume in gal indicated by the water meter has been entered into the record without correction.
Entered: 506.6 gal
